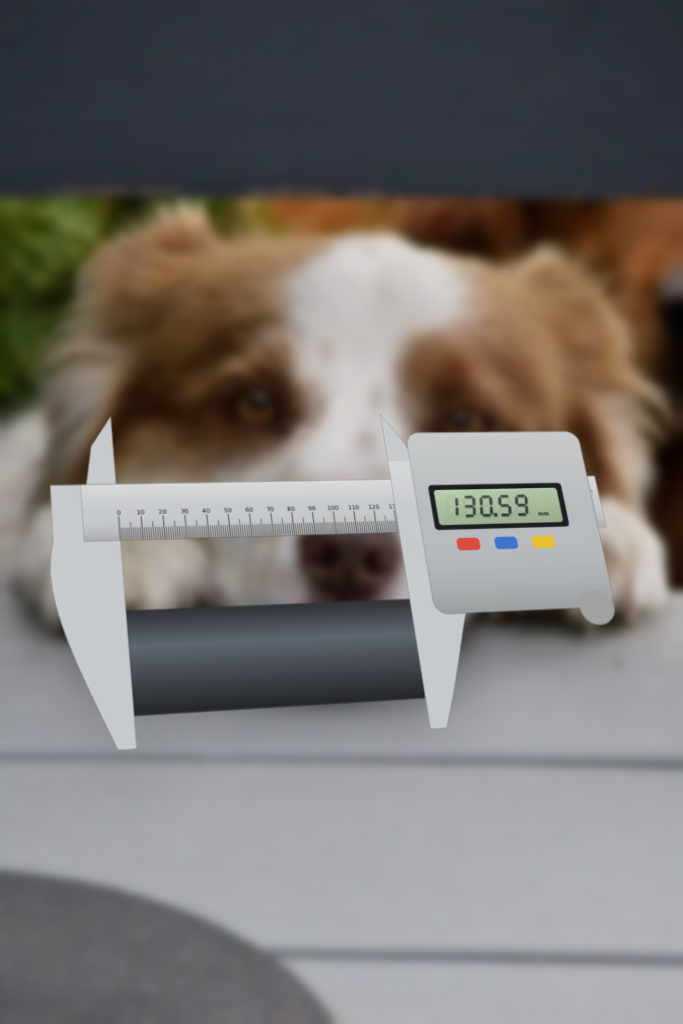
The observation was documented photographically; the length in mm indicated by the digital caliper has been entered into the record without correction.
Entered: 130.59 mm
